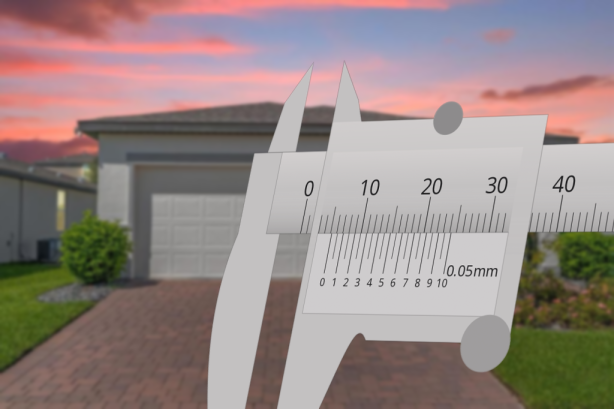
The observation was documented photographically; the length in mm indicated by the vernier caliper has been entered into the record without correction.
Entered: 5.2 mm
